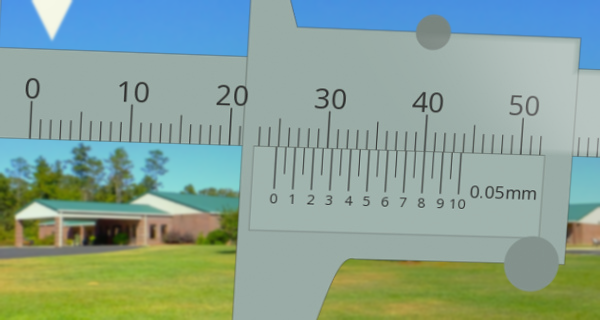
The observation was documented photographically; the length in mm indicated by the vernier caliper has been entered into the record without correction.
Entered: 24.8 mm
